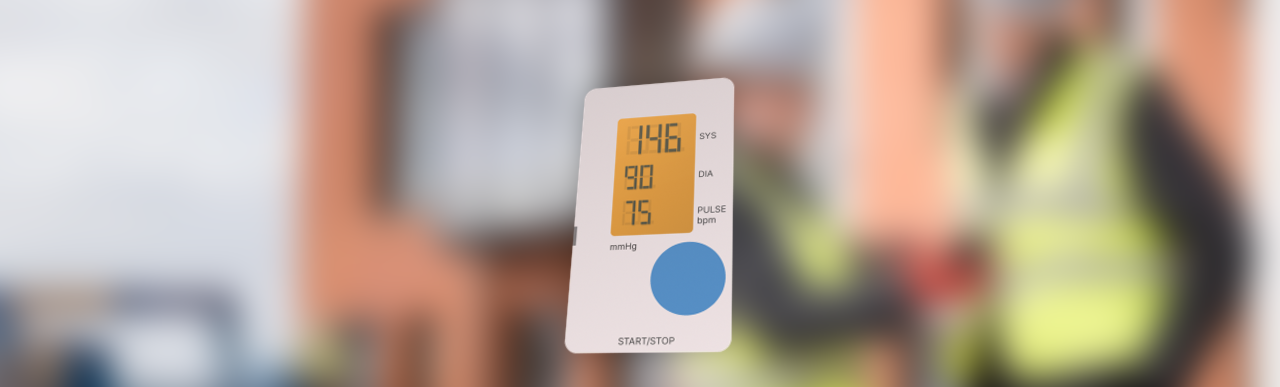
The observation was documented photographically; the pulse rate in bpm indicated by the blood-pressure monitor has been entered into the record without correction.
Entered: 75 bpm
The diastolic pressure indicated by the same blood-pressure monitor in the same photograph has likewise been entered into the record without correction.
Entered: 90 mmHg
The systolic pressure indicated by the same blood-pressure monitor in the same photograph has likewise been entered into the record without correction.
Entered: 146 mmHg
